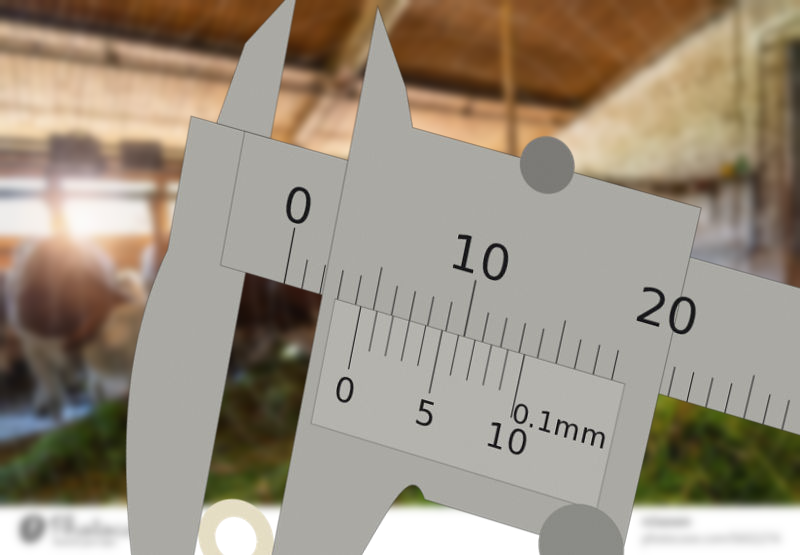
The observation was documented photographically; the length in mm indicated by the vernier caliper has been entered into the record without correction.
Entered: 4.3 mm
